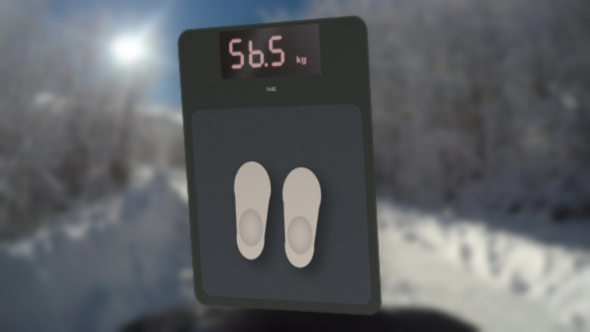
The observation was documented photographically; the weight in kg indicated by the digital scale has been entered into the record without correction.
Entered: 56.5 kg
